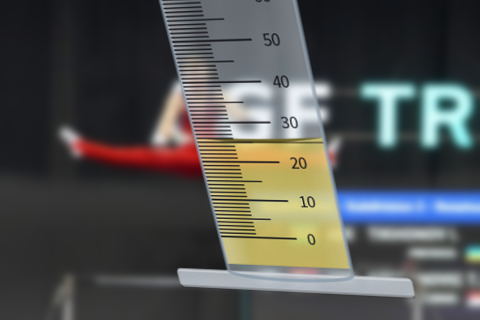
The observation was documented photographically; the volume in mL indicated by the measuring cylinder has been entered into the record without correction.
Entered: 25 mL
